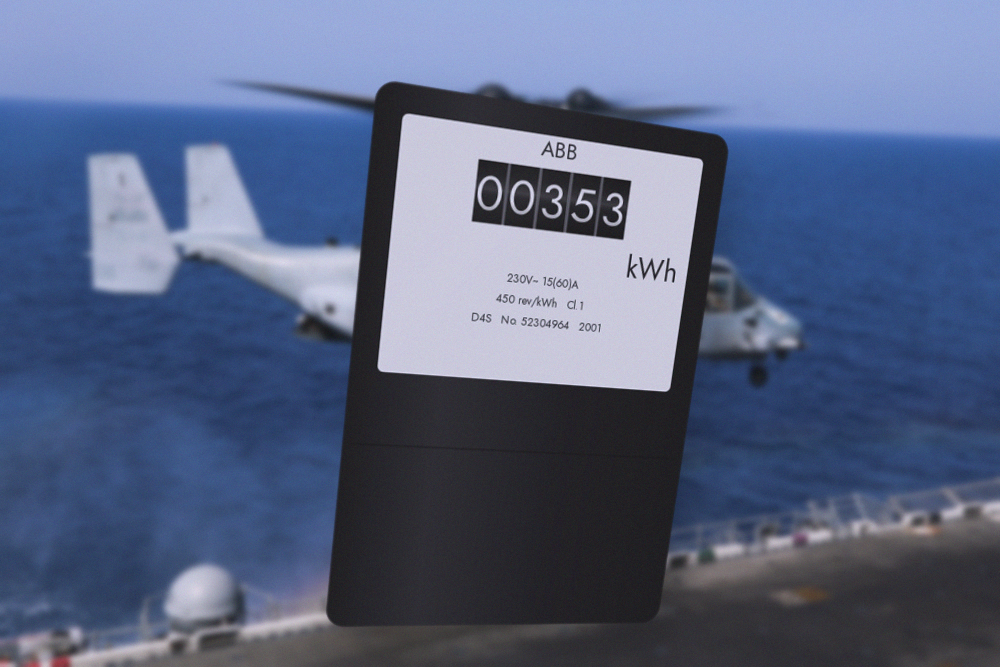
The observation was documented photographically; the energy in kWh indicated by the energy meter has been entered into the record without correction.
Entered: 353 kWh
